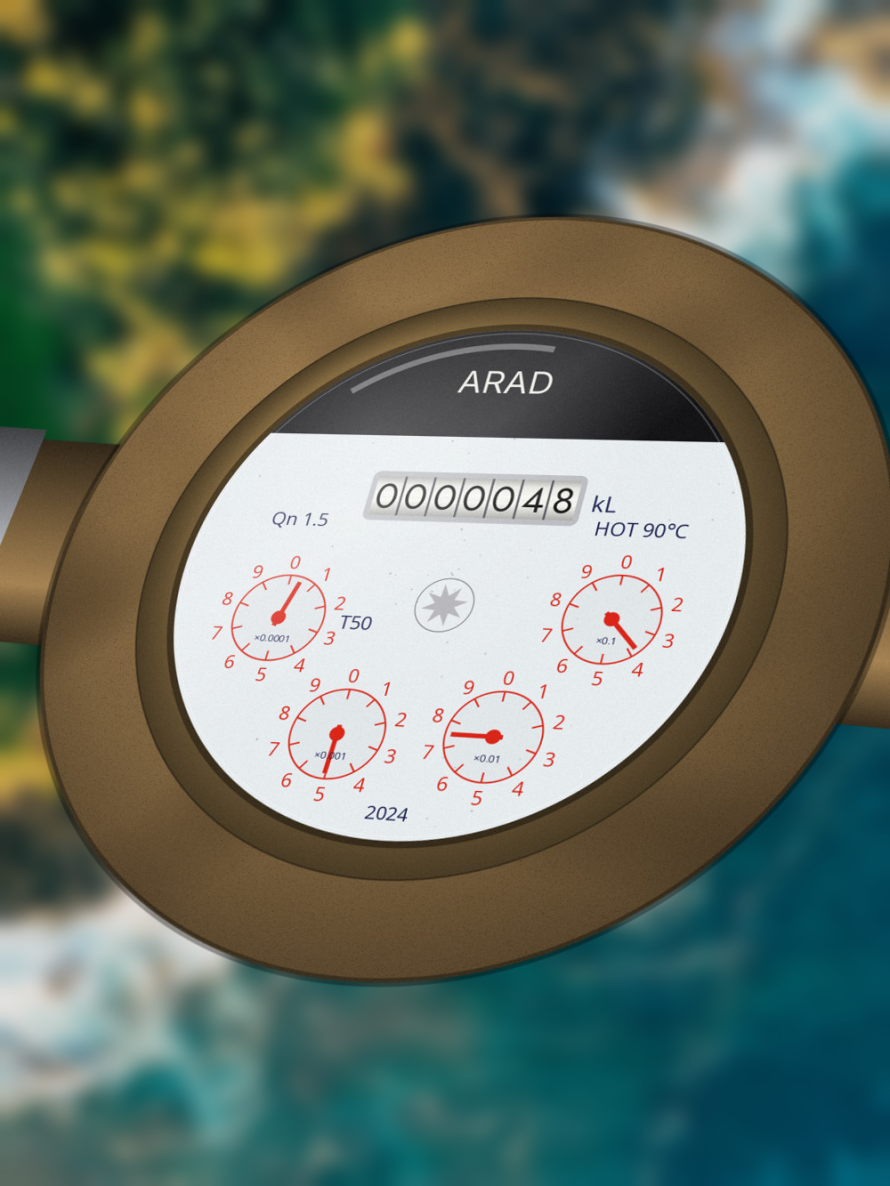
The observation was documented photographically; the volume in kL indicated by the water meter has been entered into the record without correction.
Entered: 48.3750 kL
